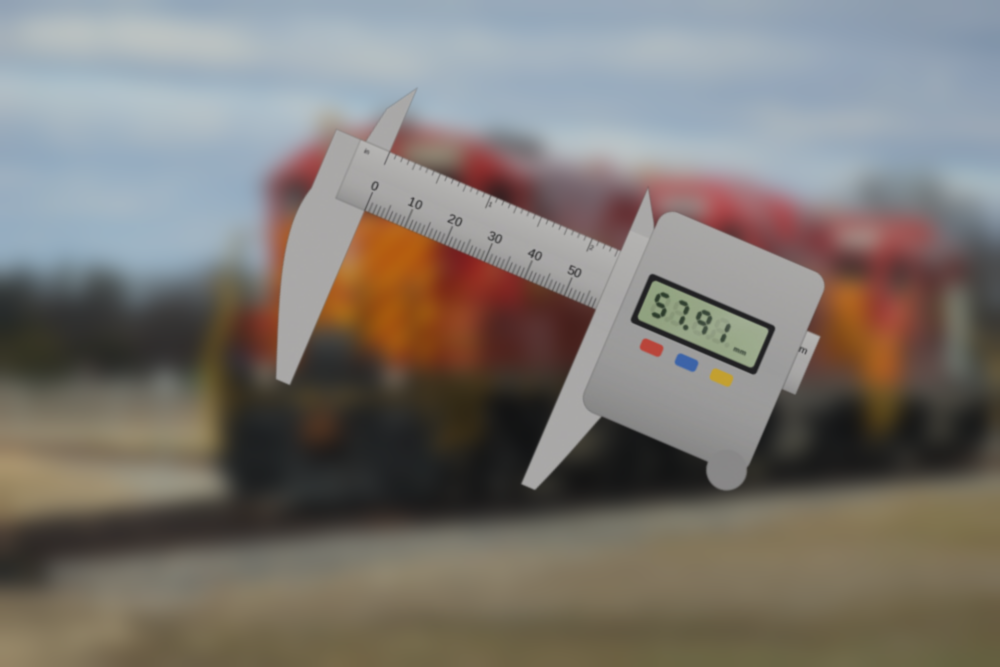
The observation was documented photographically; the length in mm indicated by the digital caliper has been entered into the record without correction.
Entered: 57.91 mm
